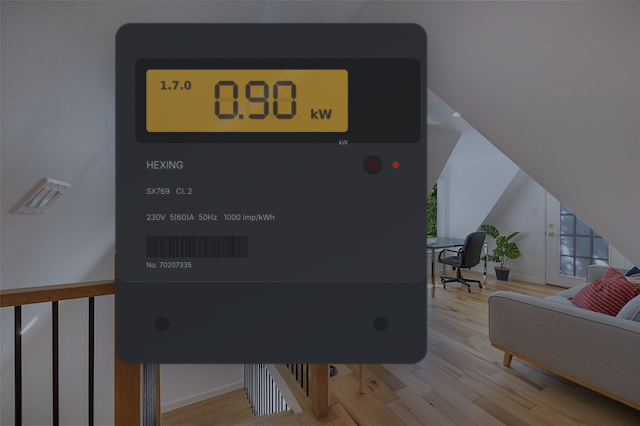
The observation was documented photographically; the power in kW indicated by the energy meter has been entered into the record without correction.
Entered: 0.90 kW
